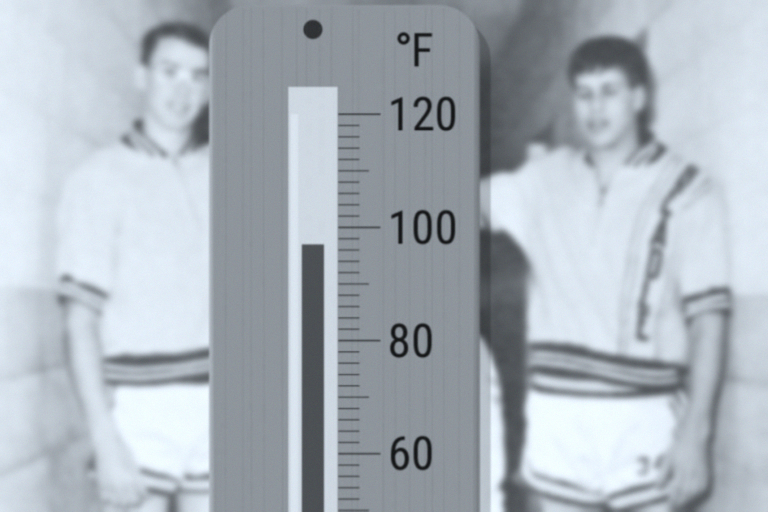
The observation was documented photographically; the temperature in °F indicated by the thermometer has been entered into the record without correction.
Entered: 97 °F
